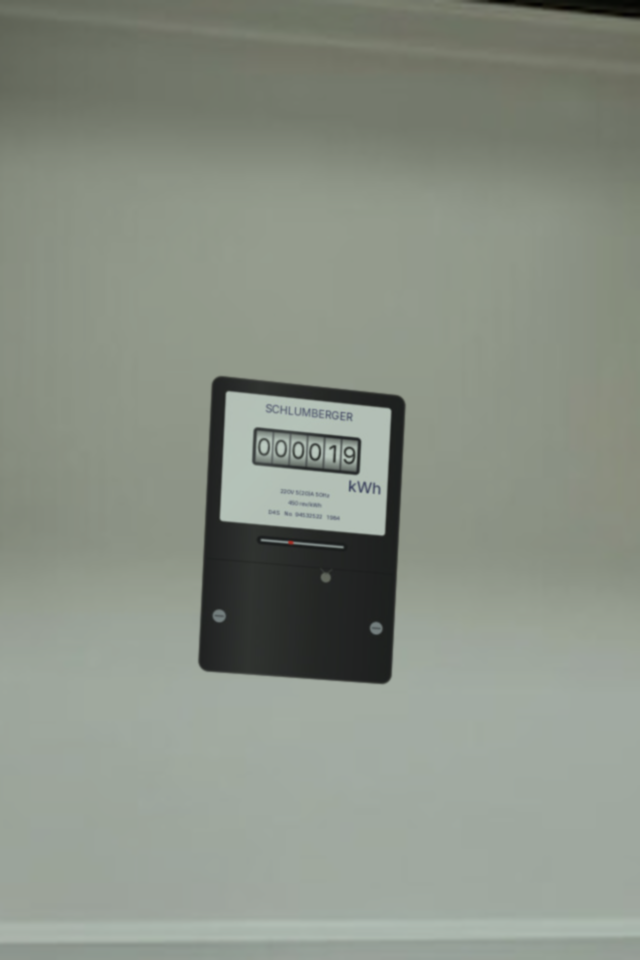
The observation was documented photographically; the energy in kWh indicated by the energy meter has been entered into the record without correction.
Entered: 19 kWh
